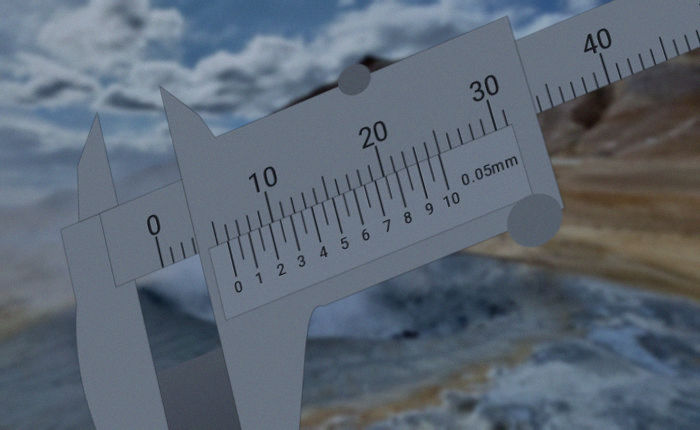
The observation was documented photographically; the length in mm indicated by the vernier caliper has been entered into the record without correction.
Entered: 5.9 mm
